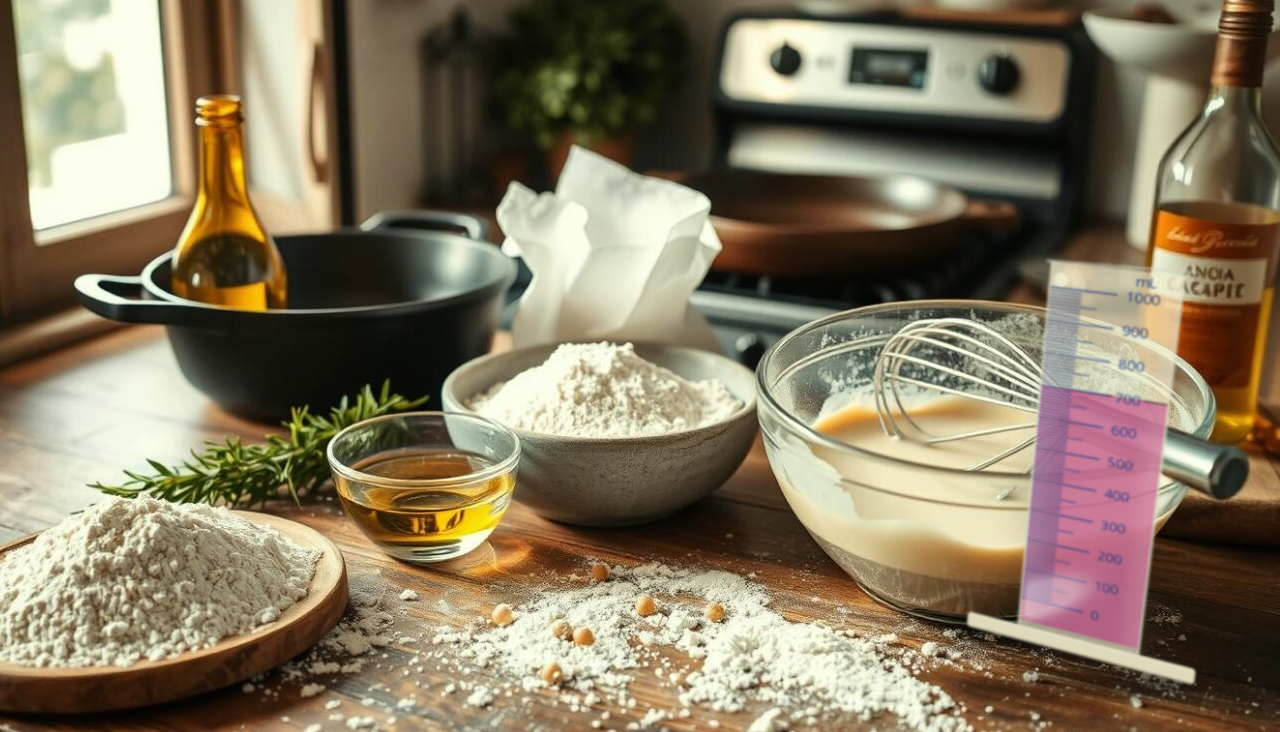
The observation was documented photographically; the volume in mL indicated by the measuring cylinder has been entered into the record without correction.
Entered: 700 mL
